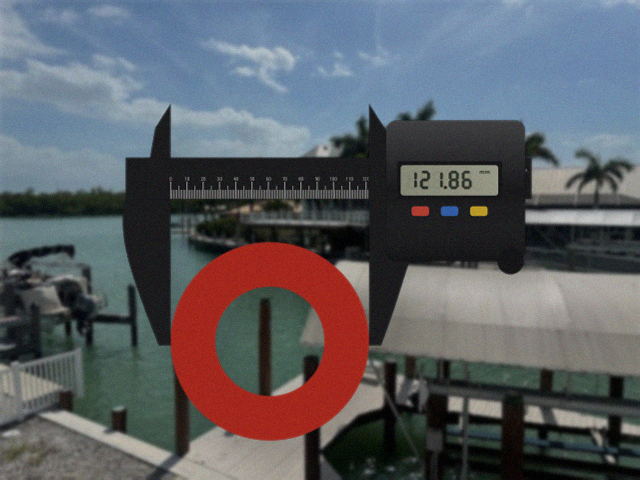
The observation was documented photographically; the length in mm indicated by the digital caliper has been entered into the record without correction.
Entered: 121.86 mm
